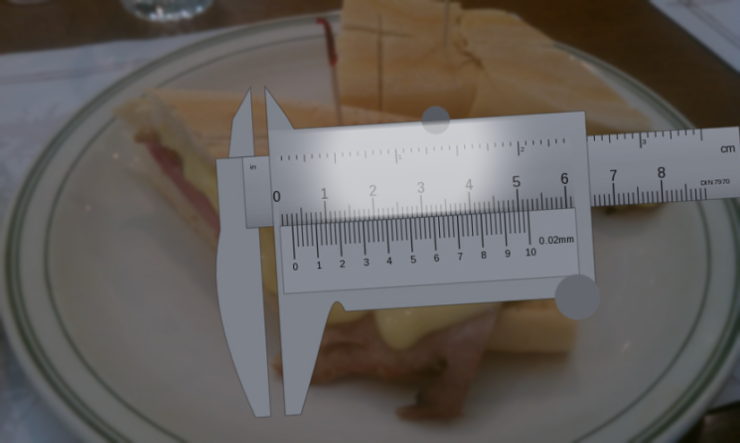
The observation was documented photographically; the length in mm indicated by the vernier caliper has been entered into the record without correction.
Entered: 3.0 mm
